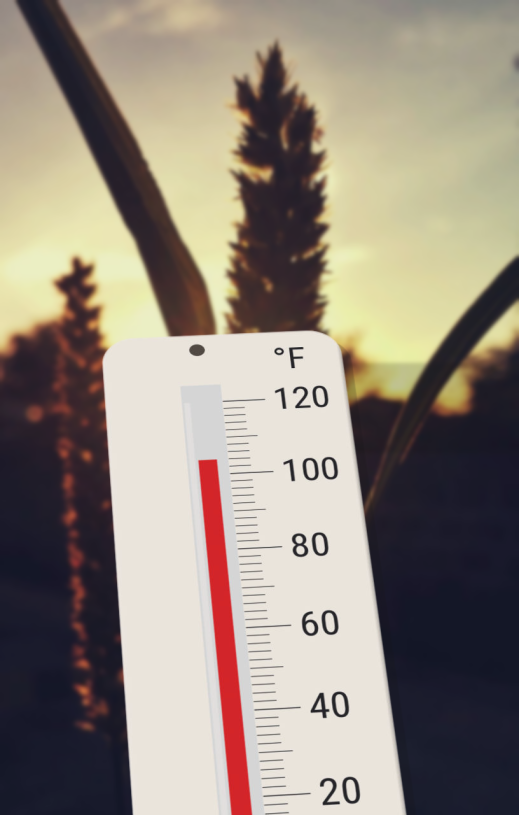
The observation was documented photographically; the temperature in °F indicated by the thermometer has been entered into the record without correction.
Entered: 104 °F
